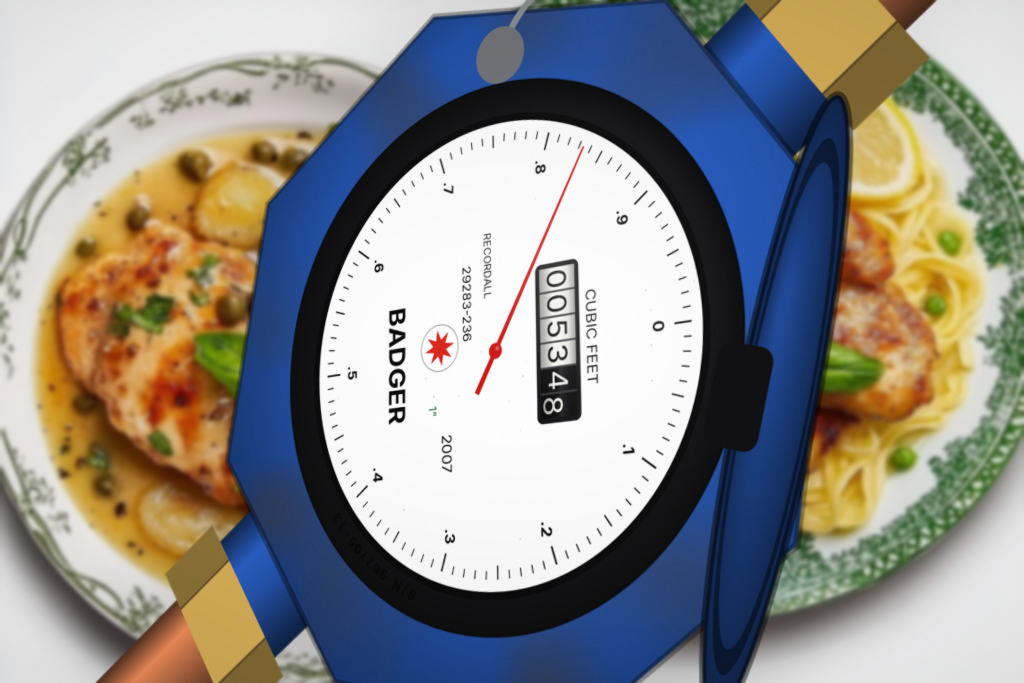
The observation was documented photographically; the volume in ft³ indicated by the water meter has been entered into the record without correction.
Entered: 5347.83 ft³
